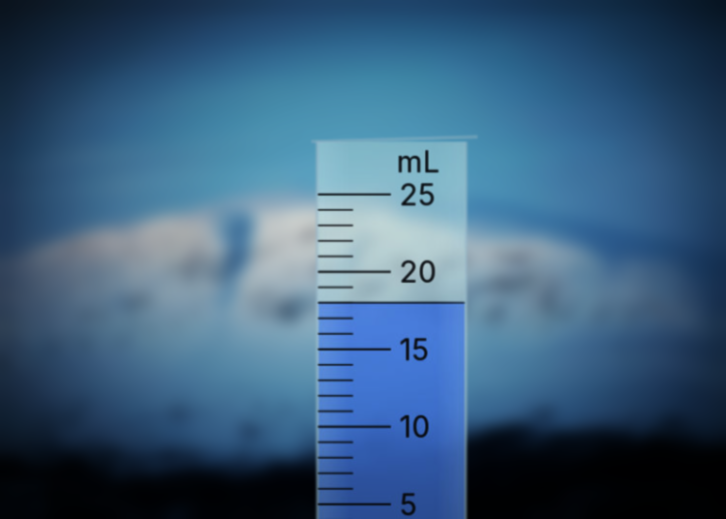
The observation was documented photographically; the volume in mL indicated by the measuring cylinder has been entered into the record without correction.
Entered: 18 mL
